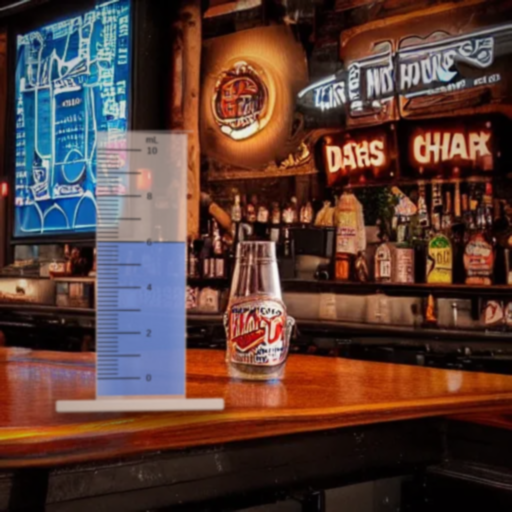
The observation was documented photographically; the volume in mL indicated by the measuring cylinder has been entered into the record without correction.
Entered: 6 mL
